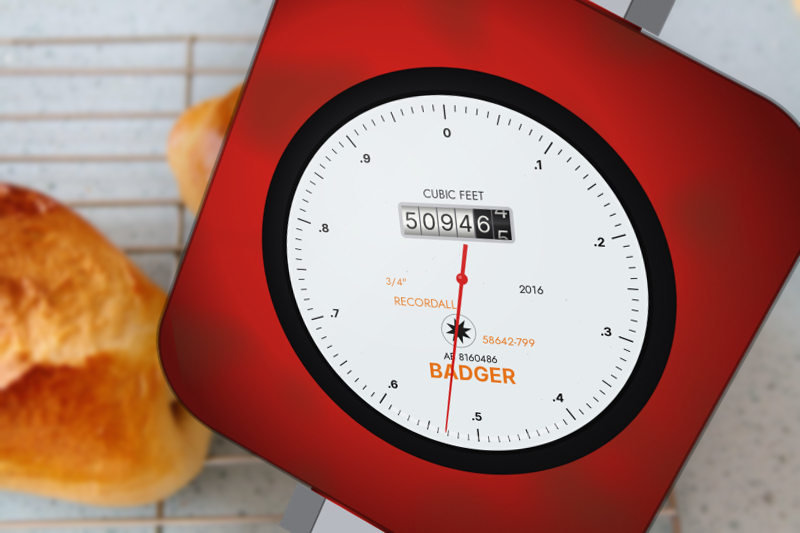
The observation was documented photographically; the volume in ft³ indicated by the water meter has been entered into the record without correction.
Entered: 509464.53 ft³
